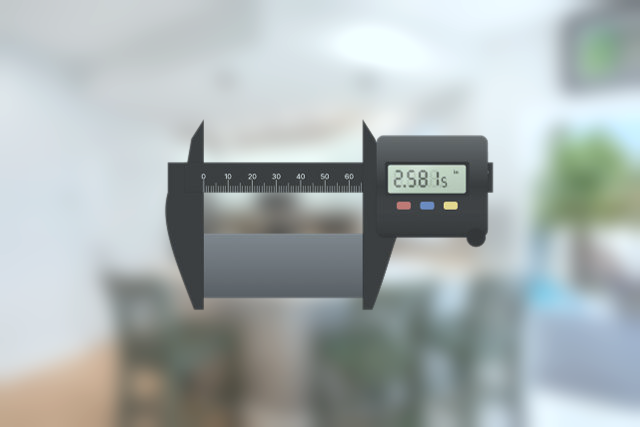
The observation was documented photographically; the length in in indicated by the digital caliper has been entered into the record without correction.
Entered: 2.5815 in
